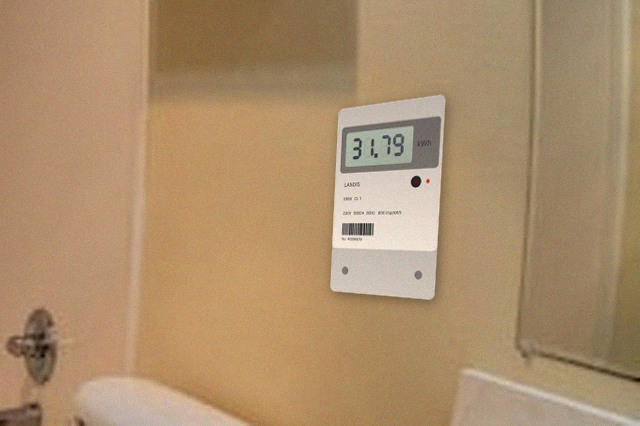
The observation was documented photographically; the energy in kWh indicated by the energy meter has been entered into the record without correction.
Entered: 31.79 kWh
